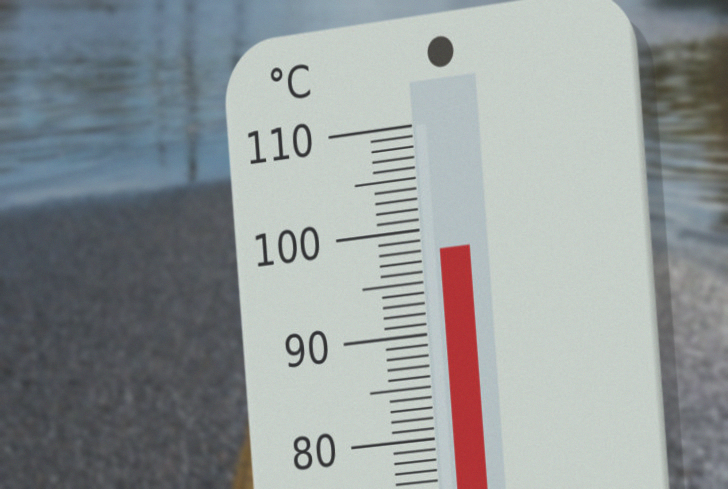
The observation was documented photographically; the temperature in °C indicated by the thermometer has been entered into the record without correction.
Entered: 98 °C
